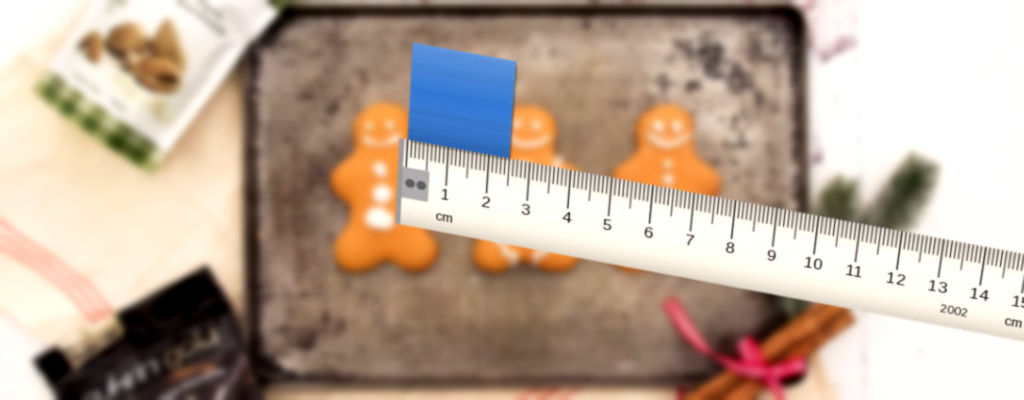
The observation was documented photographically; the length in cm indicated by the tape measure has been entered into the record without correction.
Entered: 2.5 cm
